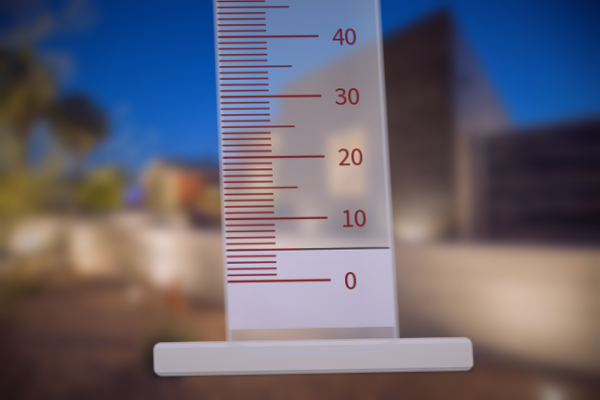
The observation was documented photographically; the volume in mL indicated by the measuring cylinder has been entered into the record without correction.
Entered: 5 mL
